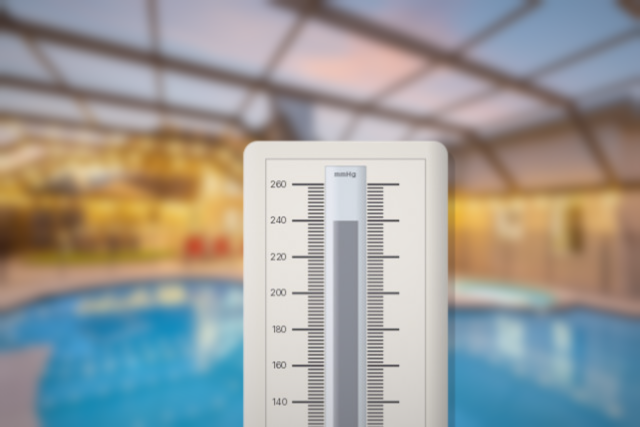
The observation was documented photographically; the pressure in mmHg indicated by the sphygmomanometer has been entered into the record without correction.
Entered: 240 mmHg
